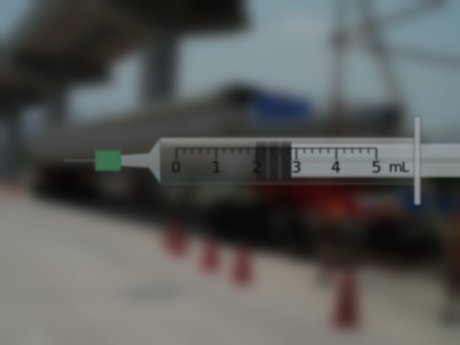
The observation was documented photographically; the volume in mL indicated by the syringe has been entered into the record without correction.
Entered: 2 mL
